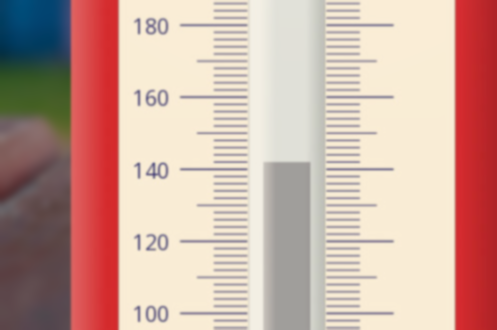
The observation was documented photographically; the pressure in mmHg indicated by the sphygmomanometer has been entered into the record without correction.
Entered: 142 mmHg
